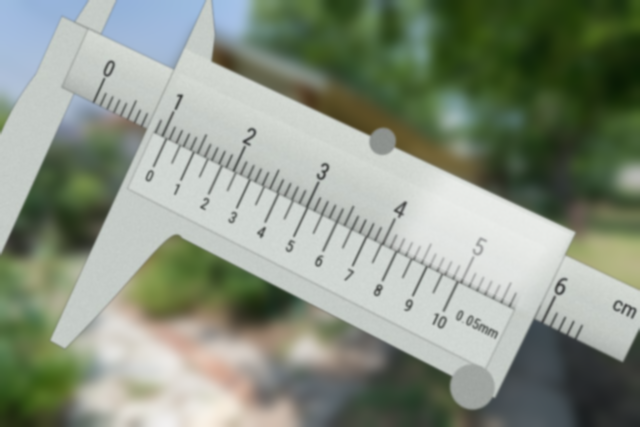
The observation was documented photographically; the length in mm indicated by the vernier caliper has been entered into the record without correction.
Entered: 10.6 mm
